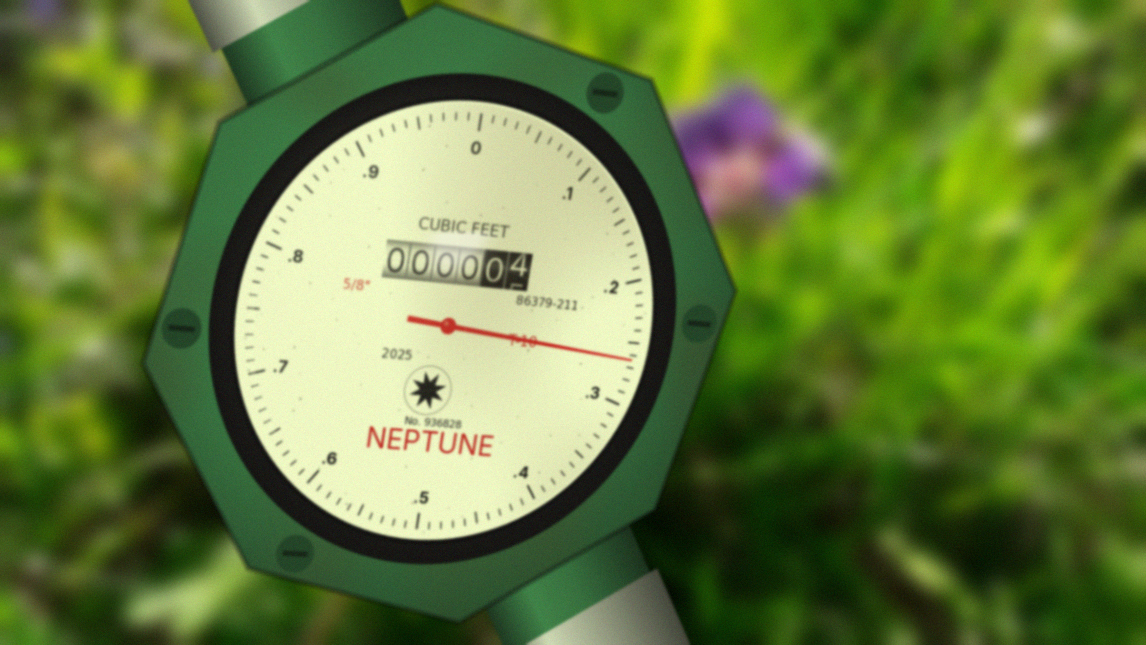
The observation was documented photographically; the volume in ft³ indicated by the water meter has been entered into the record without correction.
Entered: 4.26 ft³
